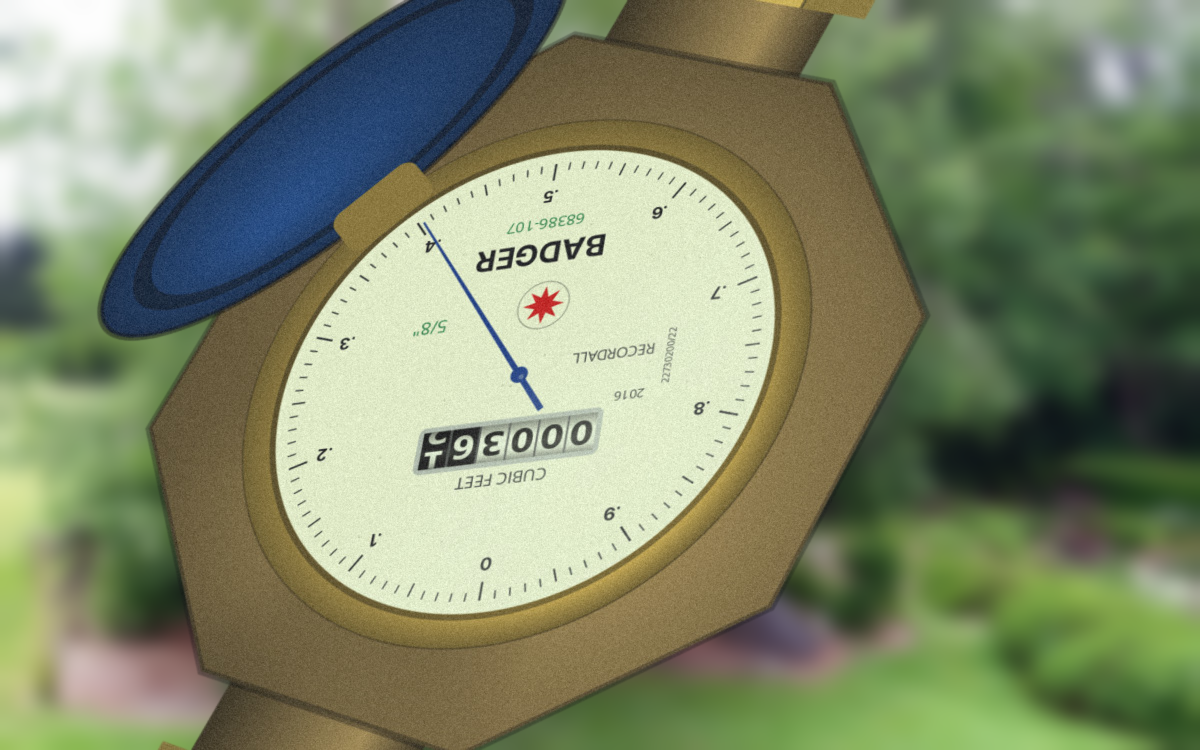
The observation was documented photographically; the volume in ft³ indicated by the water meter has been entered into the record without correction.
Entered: 361.40 ft³
